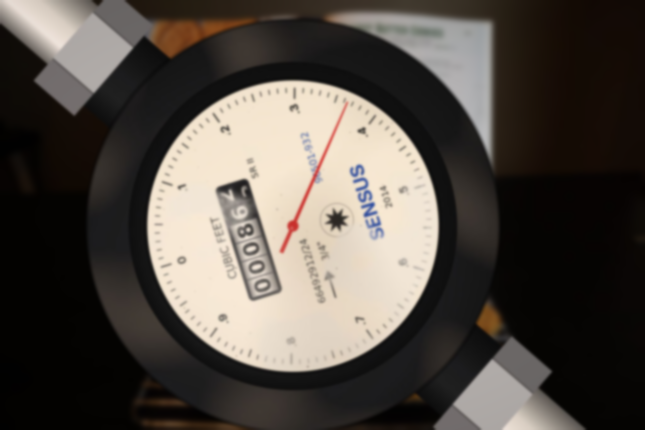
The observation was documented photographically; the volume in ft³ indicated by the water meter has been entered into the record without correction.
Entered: 862.36 ft³
